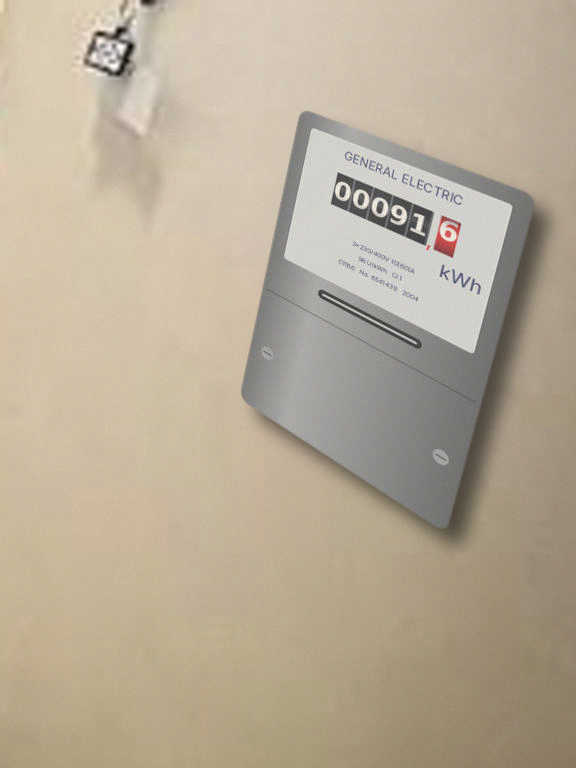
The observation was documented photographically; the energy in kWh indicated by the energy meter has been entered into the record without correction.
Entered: 91.6 kWh
